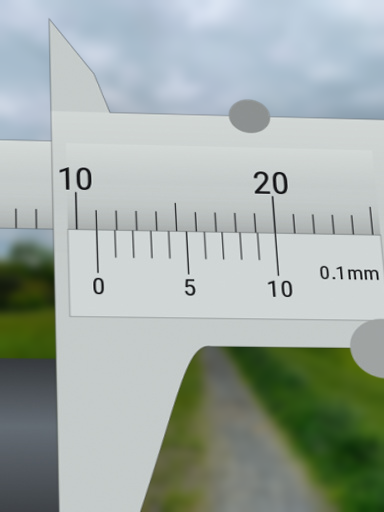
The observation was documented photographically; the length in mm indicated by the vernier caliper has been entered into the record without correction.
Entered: 11.0 mm
